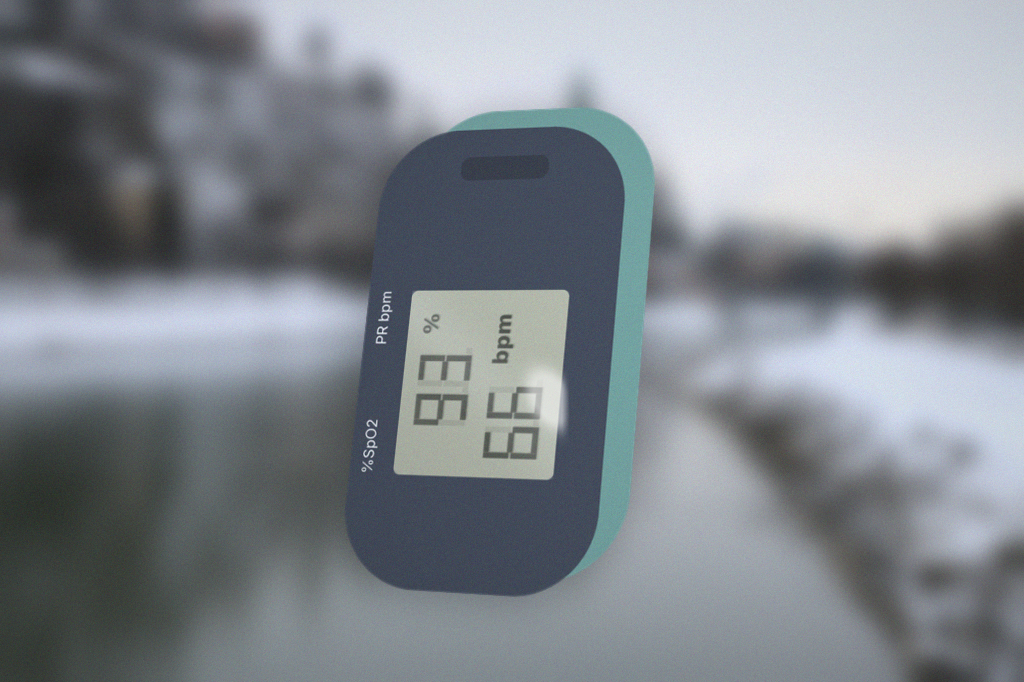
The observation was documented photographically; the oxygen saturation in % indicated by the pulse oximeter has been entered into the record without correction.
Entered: 93 %
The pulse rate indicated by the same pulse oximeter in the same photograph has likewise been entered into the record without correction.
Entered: 66 bpm
